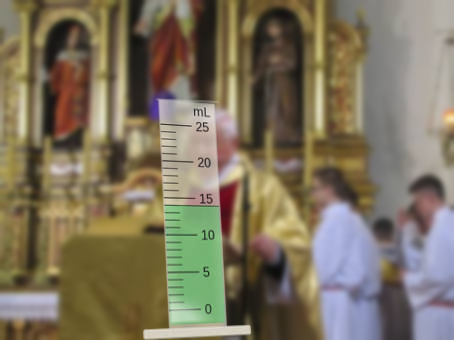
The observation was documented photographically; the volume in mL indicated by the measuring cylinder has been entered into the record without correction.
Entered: 14 mL
